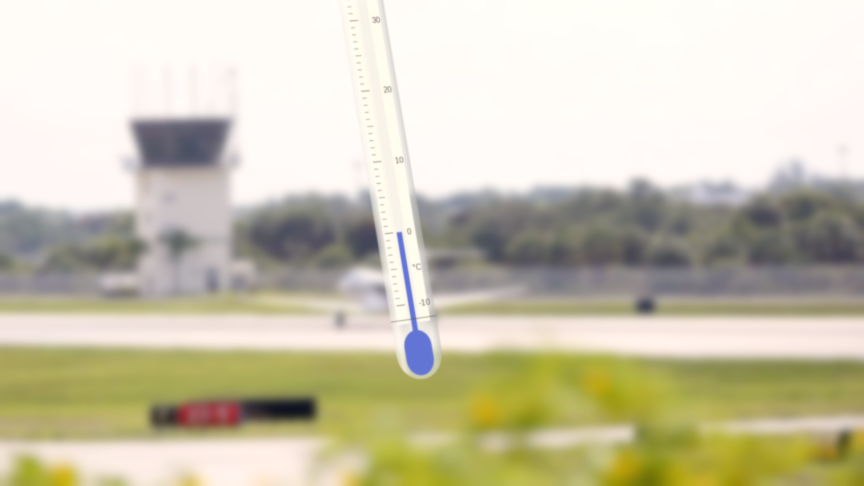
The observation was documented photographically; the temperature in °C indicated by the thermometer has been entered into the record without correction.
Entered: 0 °C
